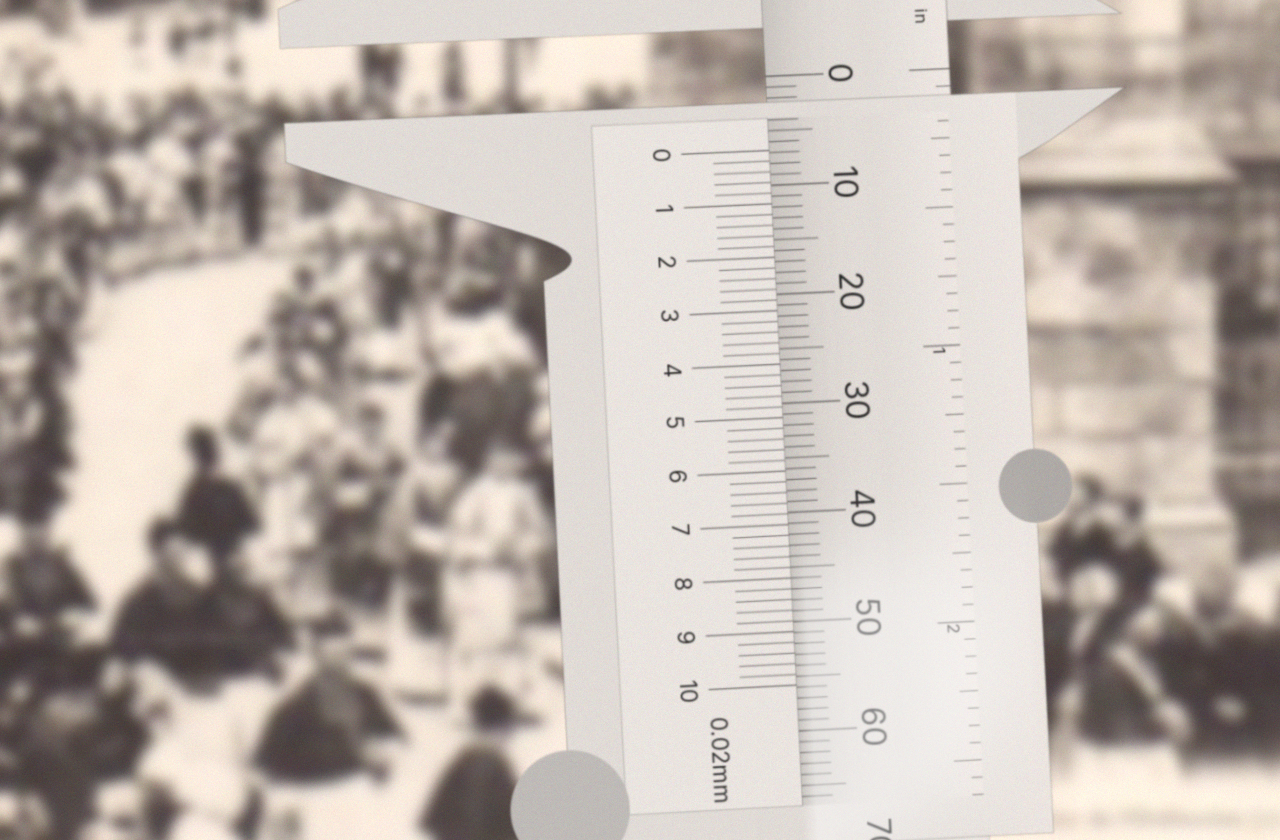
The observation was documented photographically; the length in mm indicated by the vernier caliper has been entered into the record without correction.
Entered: 6.8 mm
